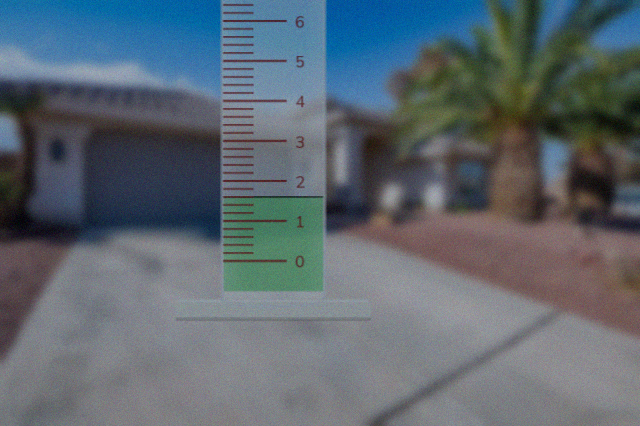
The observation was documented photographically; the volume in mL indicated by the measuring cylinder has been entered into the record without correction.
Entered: 1.6 mL
